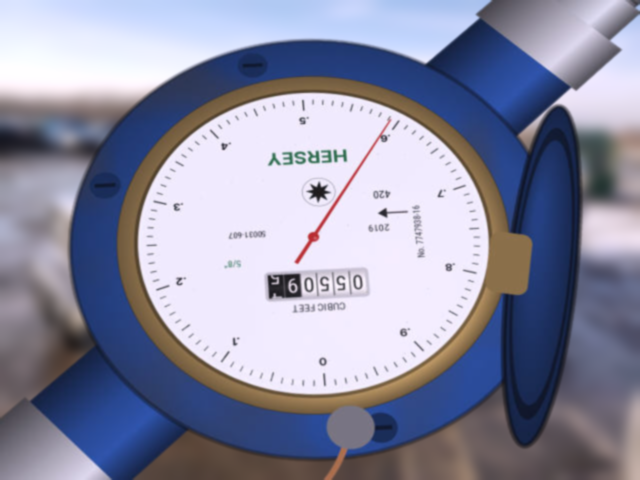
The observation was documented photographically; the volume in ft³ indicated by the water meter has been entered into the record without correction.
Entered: 55094.59 ft³
